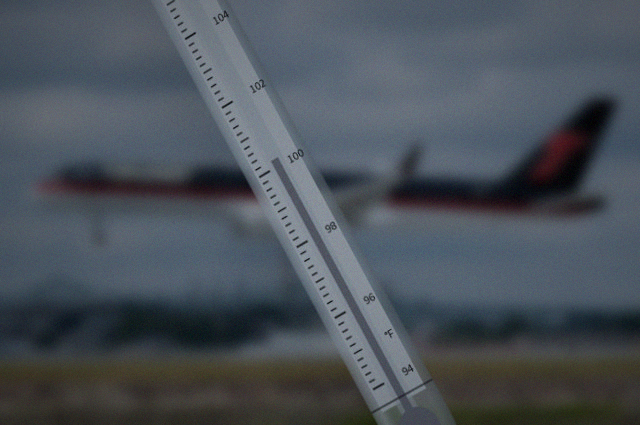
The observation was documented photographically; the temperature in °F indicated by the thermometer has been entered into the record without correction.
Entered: 100.2 °F
